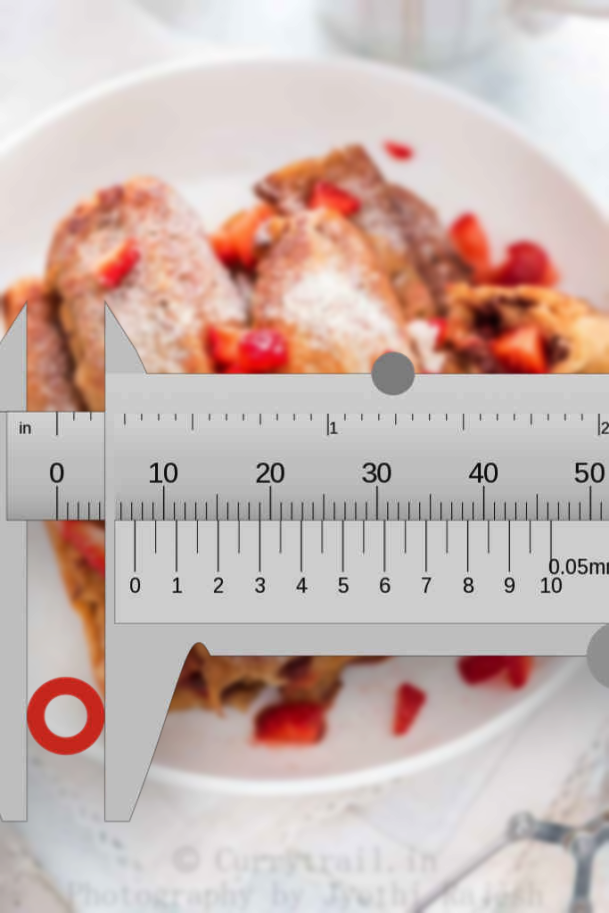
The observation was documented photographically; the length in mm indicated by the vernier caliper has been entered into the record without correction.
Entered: 7.3 mm
